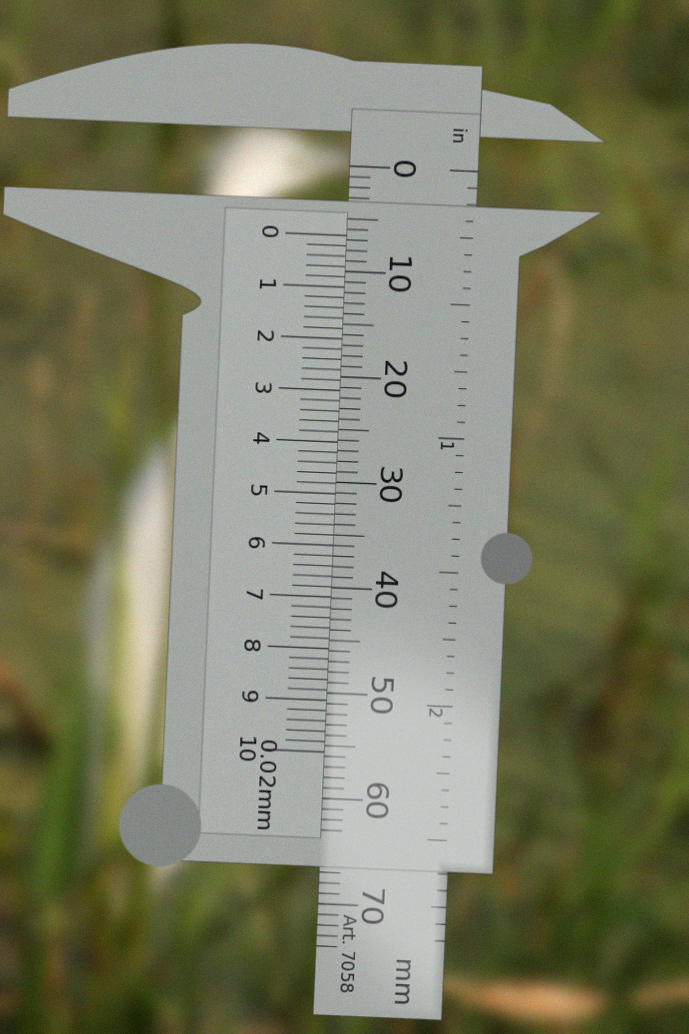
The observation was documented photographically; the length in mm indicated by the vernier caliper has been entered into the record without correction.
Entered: 6.6 mm
